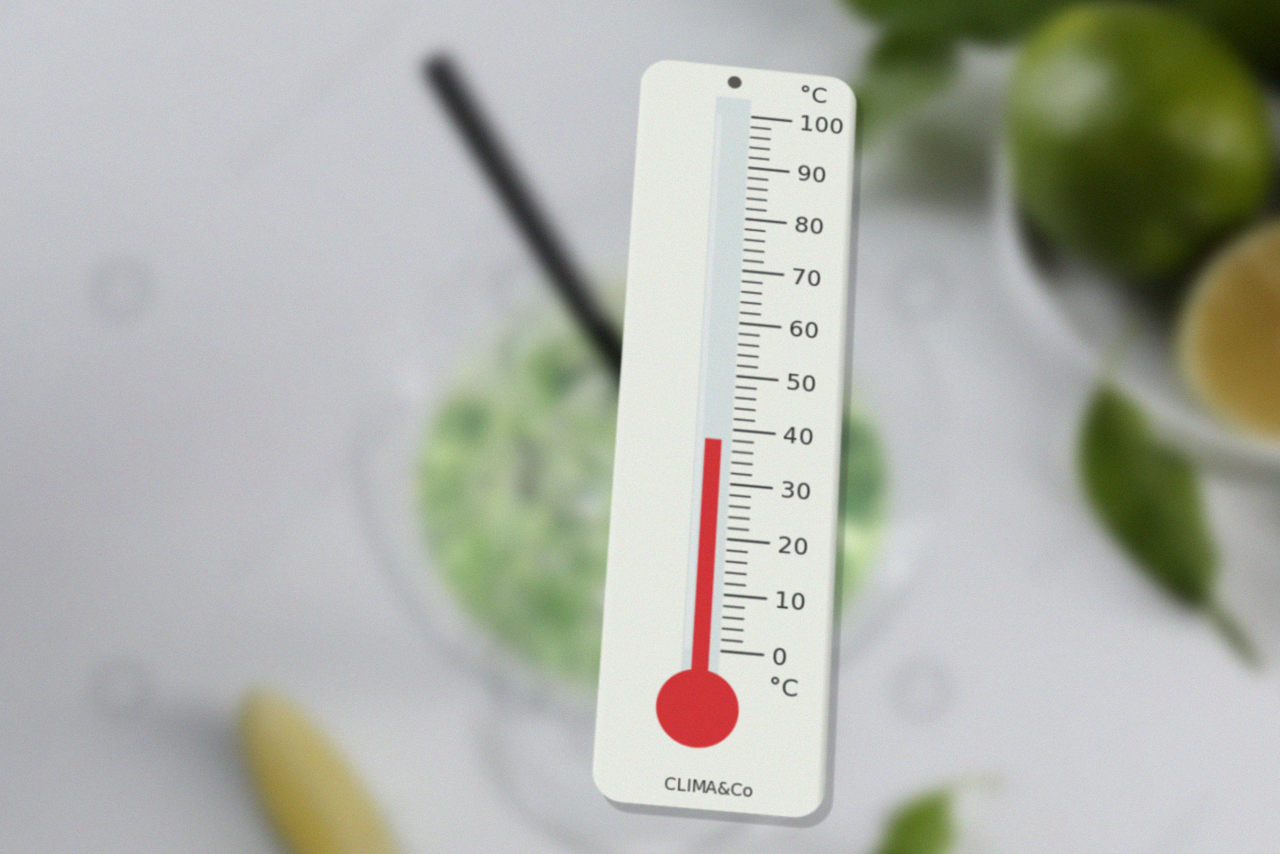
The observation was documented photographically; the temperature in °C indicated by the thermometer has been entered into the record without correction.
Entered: 38 °C
